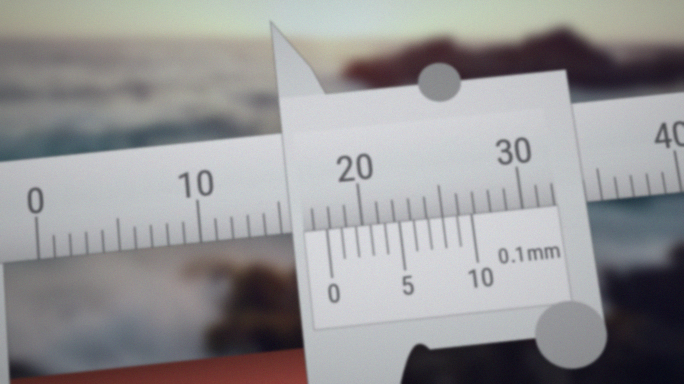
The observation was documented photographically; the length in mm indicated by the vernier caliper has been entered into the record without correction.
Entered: 17.8 mm
